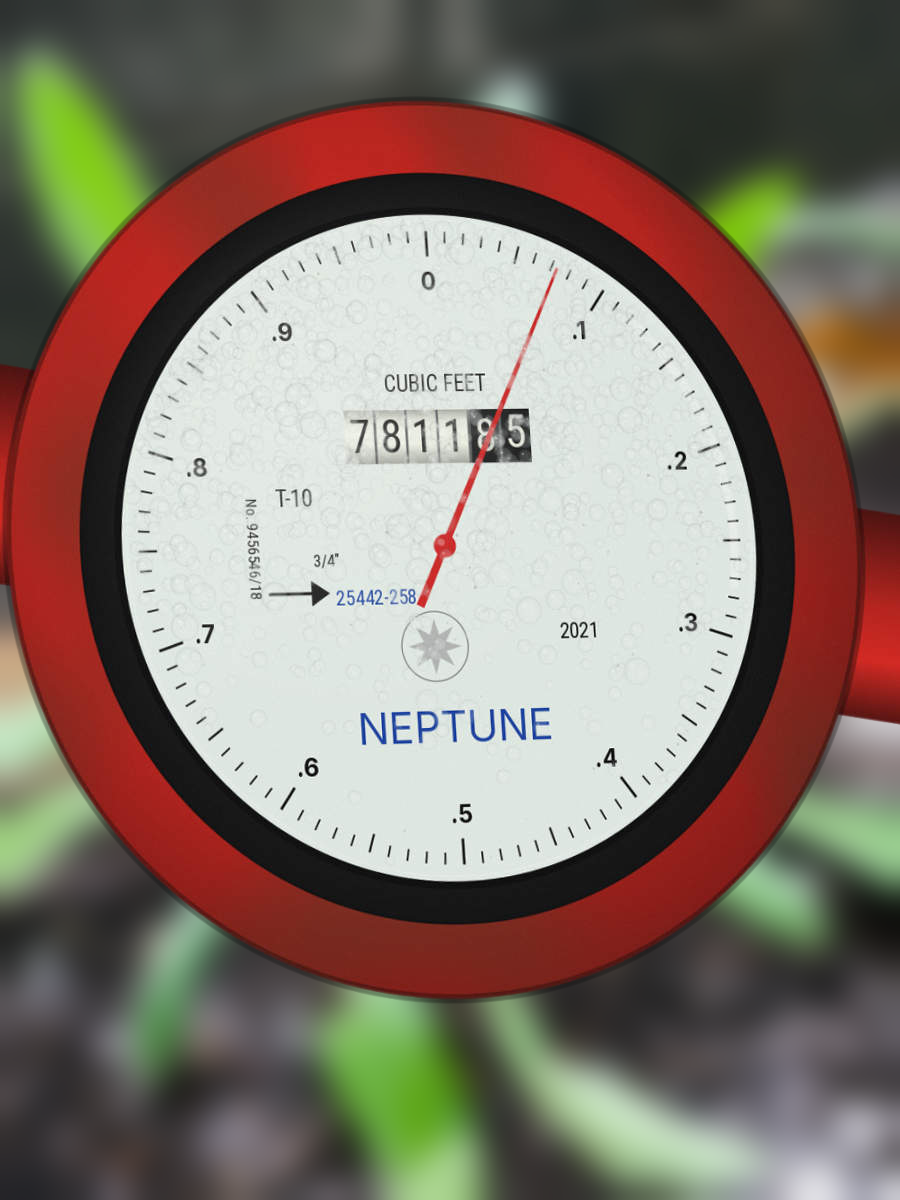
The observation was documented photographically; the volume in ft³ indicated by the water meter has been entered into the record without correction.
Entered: 781185.07 ft³
